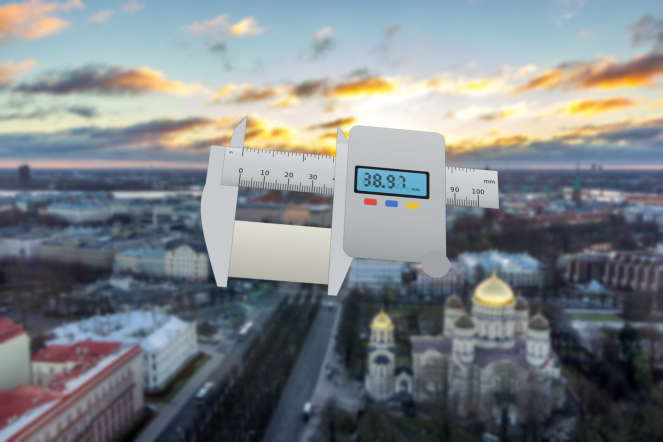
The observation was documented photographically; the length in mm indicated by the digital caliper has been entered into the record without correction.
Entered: 38.97 mm
